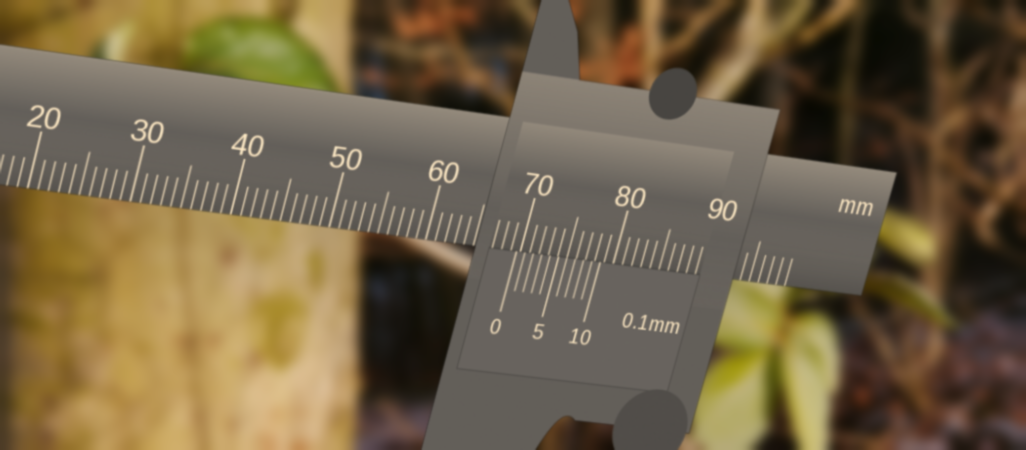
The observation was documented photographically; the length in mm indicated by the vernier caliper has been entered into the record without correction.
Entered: 69.6 mm
